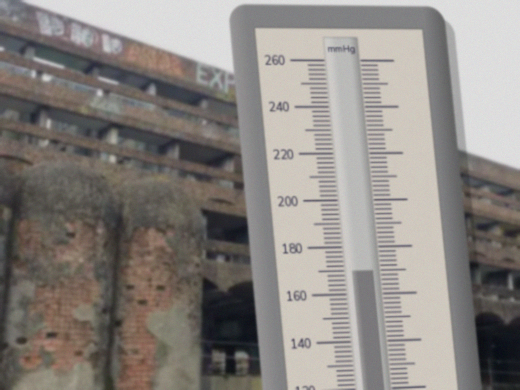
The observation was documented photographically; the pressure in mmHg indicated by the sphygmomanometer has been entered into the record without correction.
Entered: 170 mmHg
